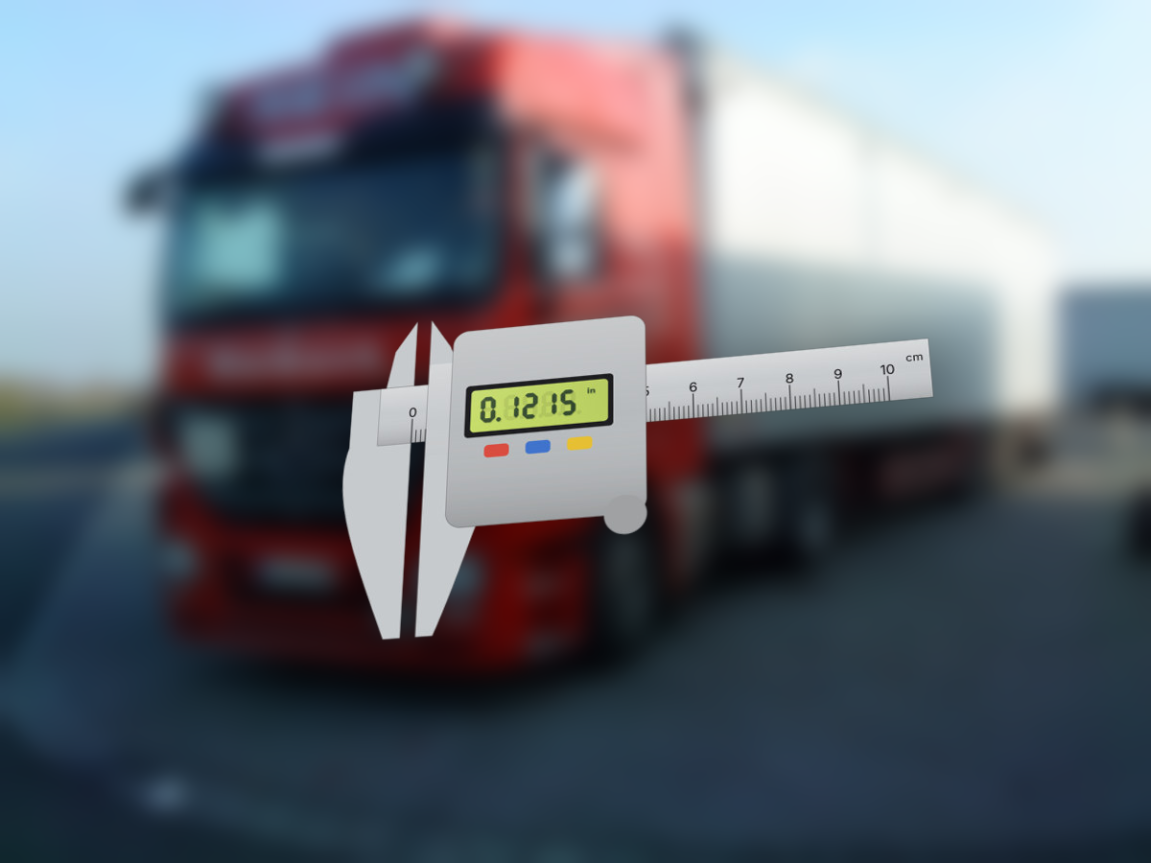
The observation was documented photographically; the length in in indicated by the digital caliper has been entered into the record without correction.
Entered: 0.1215 in
